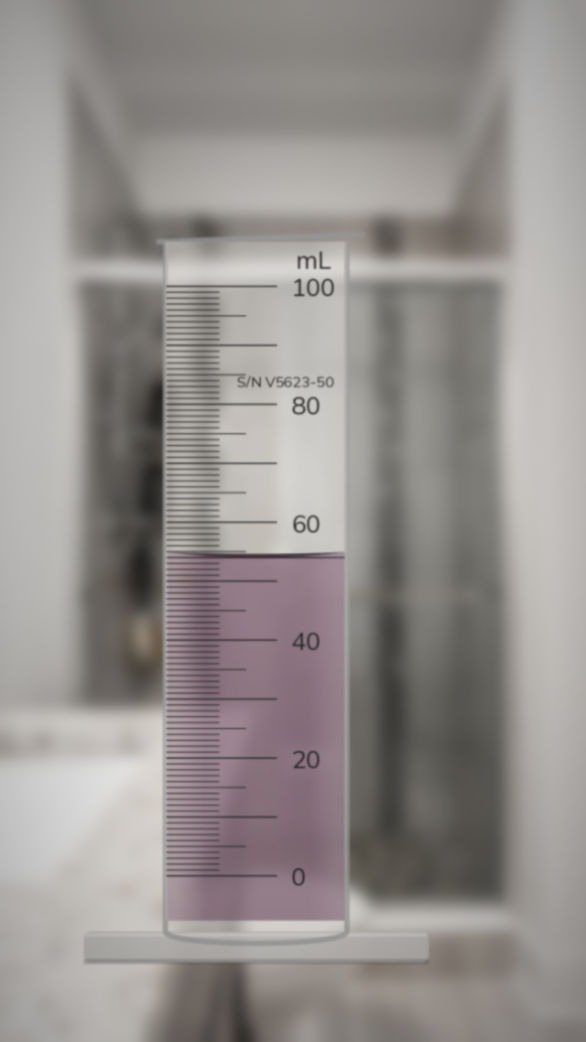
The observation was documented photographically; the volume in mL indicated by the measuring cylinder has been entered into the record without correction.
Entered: 54 mL
